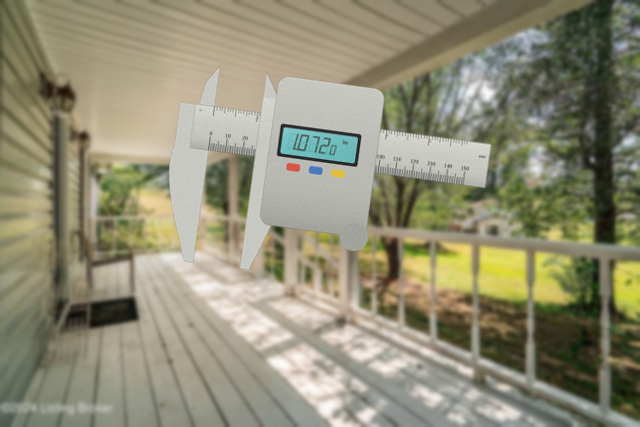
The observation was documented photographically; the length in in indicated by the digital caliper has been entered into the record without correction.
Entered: 1.0720 in
